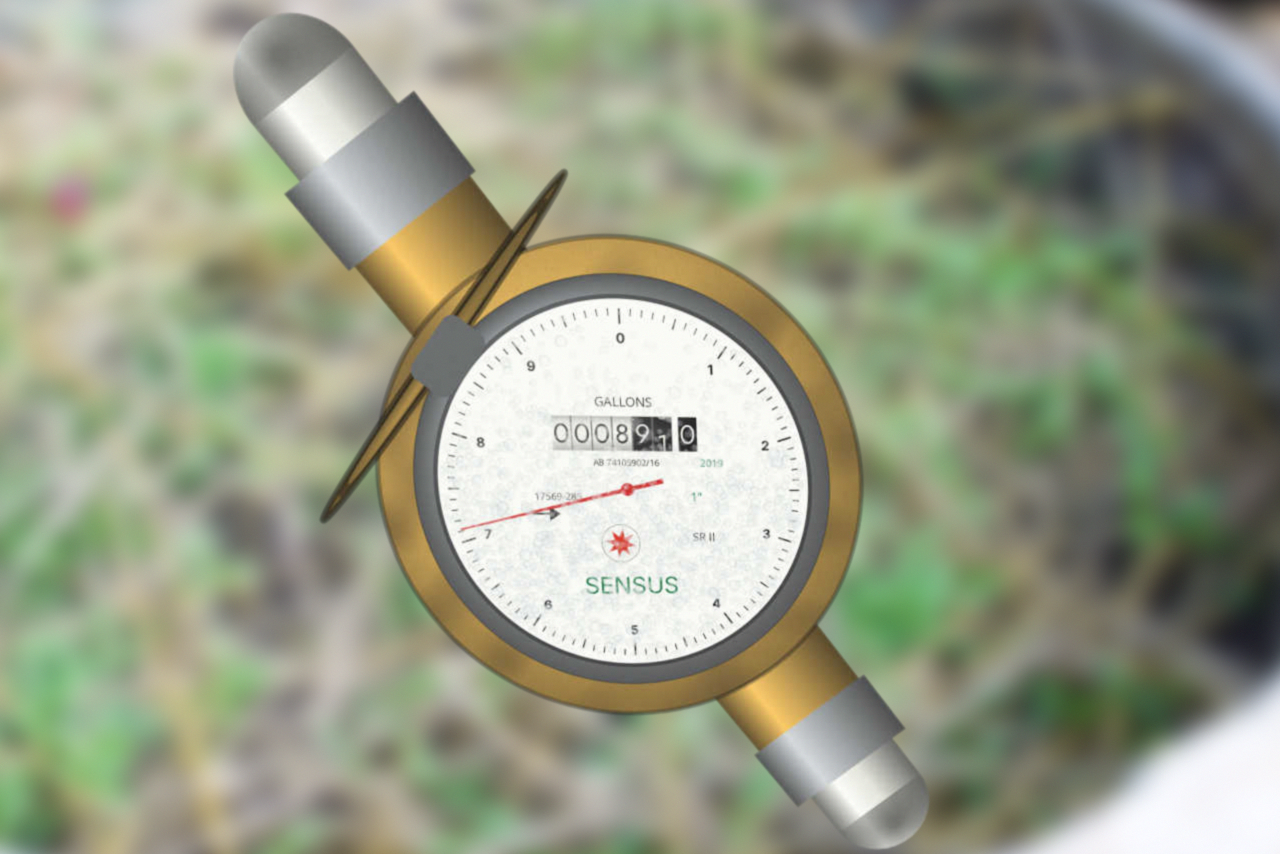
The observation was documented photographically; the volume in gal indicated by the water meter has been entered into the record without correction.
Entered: 8907.1 gal
